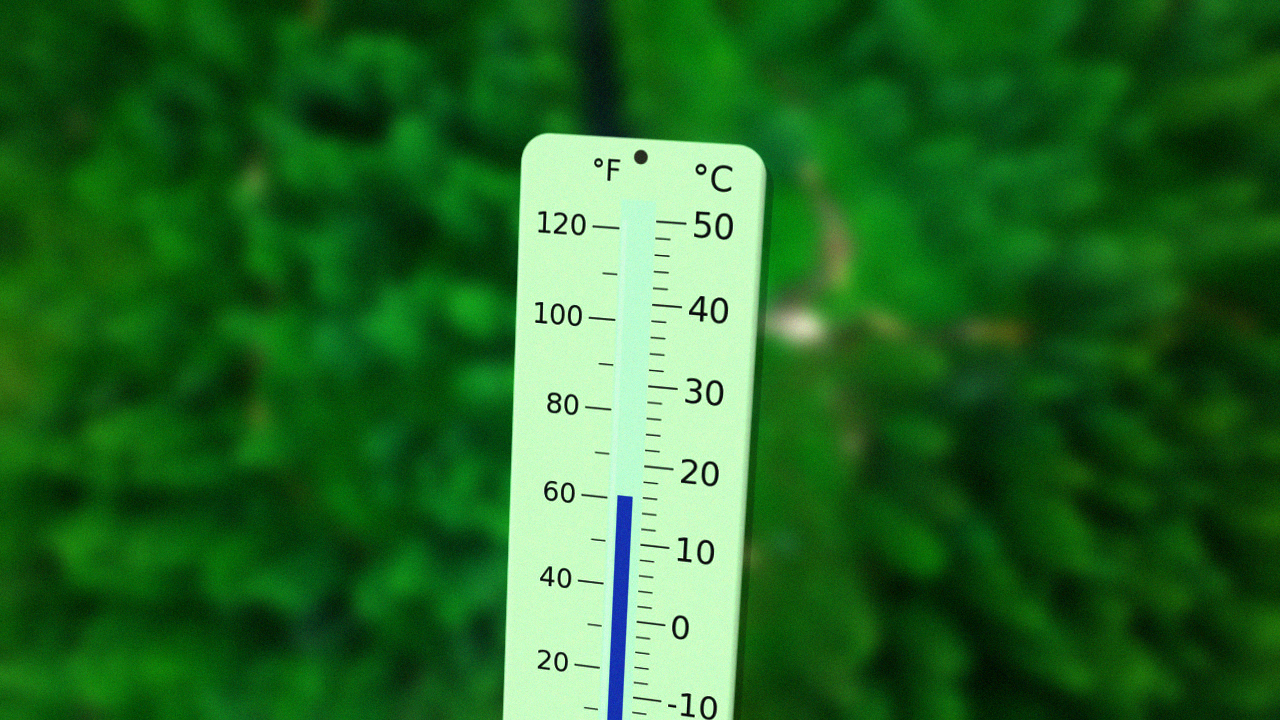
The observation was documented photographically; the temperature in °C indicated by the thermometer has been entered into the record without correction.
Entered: 16 °C
